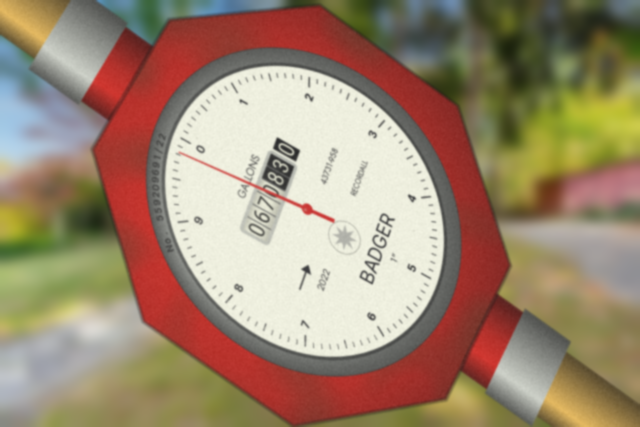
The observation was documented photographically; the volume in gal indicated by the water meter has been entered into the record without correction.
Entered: 670829.8 gal
